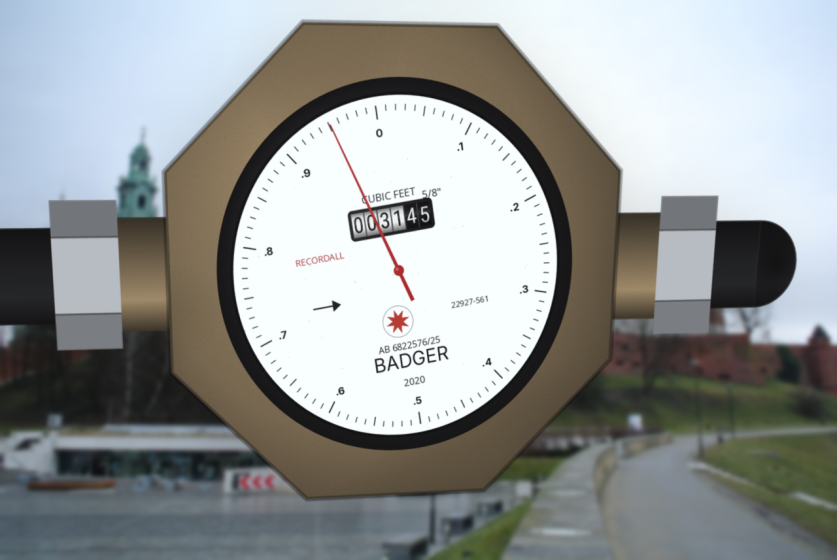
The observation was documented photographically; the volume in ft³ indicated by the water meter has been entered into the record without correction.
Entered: 3144.95 ft³
